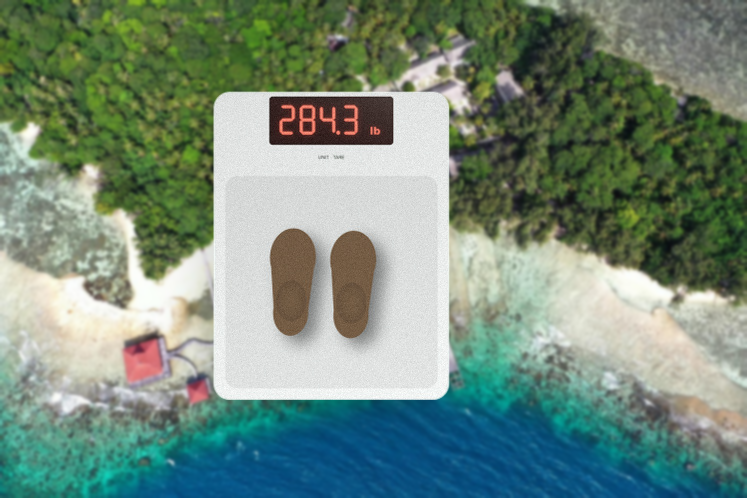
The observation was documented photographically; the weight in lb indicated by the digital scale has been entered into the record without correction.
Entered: 284.3 lb
